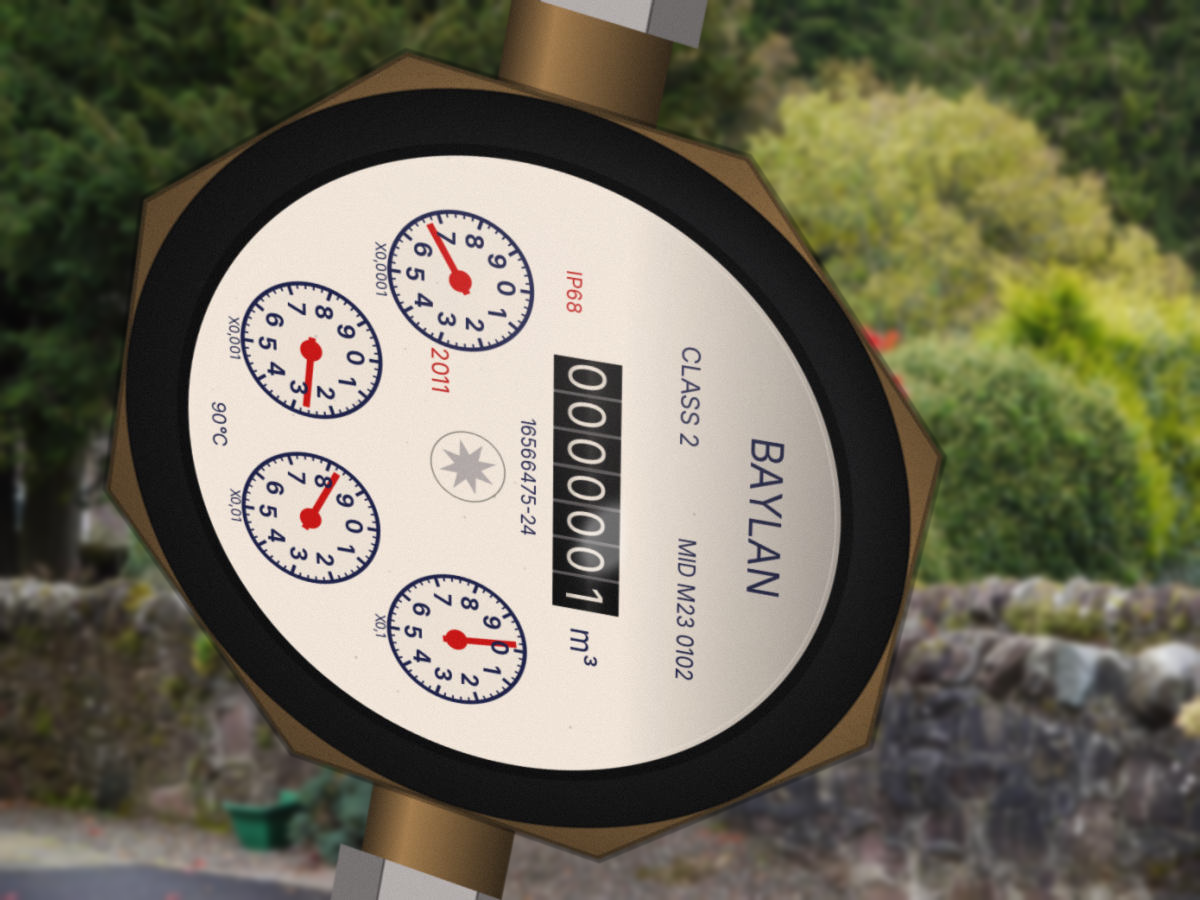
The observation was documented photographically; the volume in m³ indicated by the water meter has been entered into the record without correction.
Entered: 0.9826 m³
